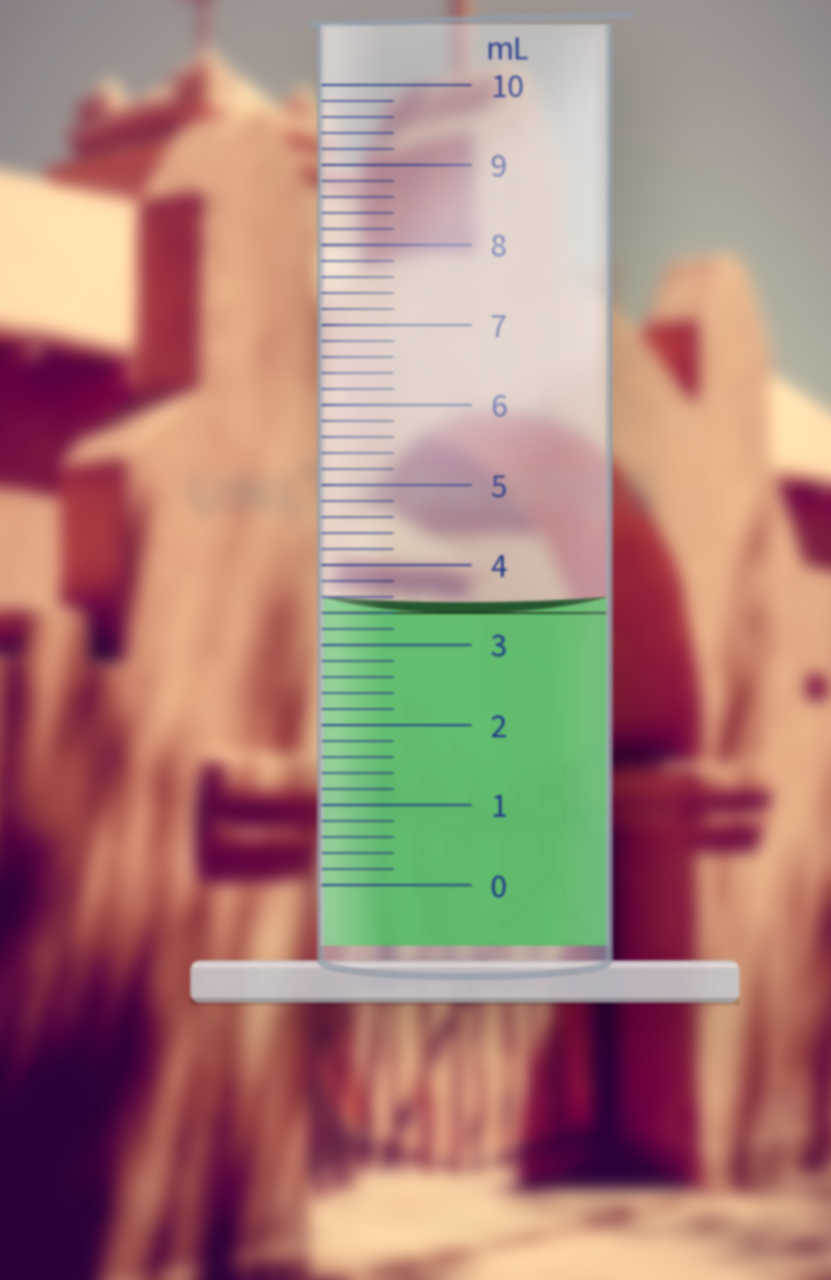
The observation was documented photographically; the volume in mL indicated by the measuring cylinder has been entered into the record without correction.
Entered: 3.4 mL
